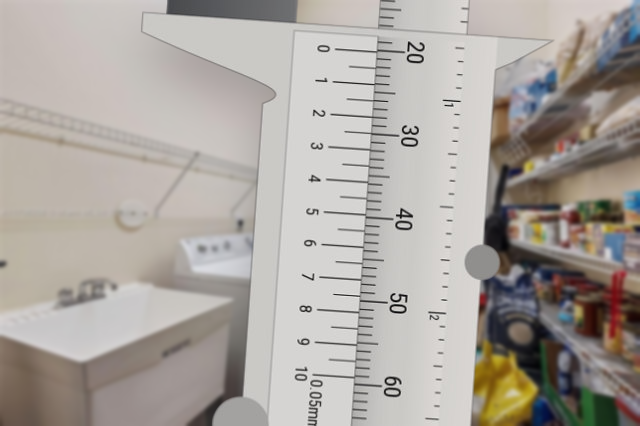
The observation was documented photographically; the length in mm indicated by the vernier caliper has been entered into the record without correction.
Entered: 20.2 mm
